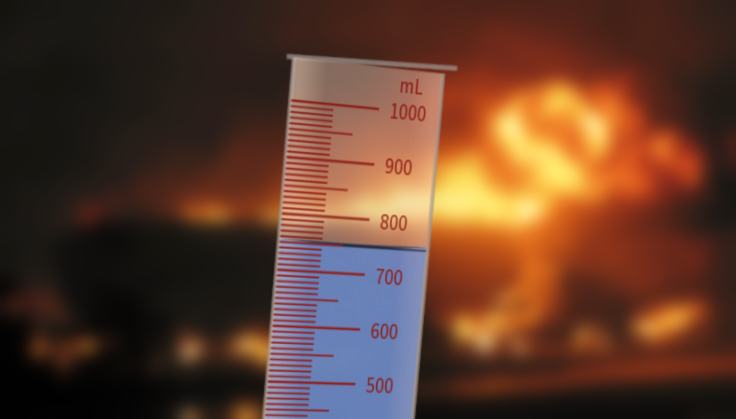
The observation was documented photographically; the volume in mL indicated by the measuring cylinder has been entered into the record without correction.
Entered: 750 mL
